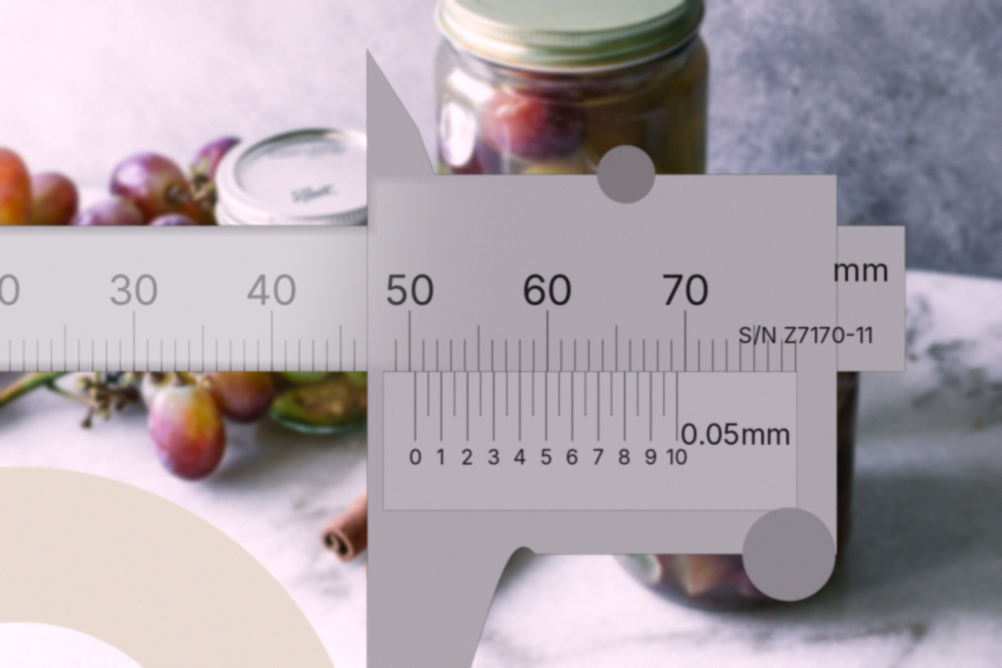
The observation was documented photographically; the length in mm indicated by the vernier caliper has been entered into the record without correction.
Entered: 50.4 mm
